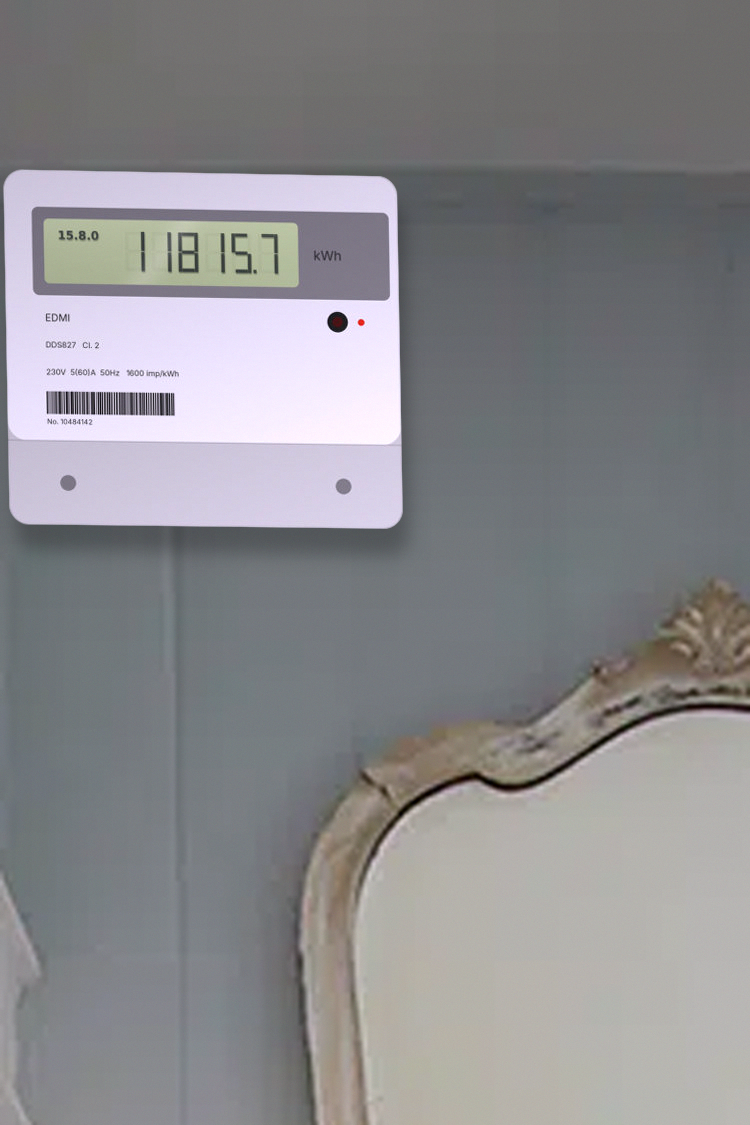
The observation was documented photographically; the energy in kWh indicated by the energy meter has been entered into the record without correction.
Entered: 11815.7 kWh
